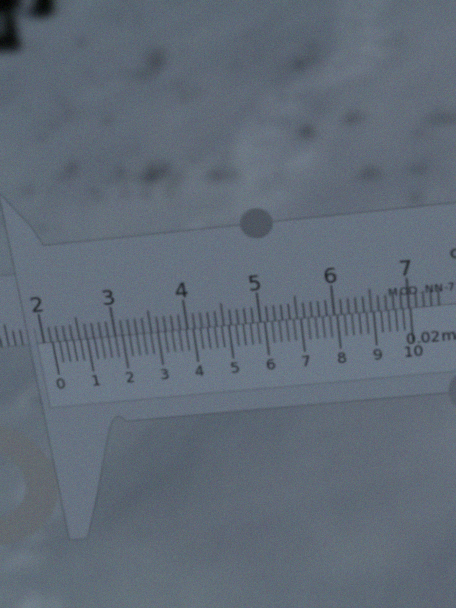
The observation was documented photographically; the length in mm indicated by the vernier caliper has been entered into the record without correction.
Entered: 21.2 mm
